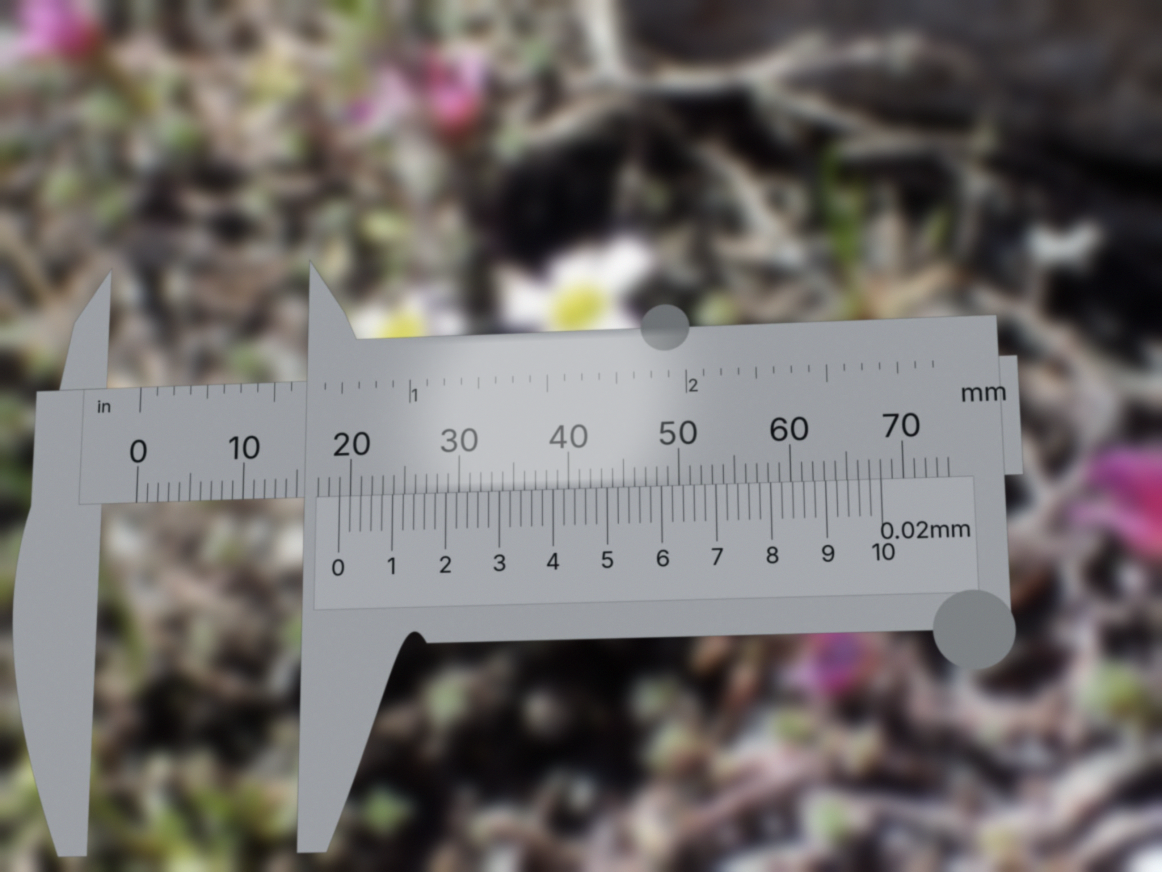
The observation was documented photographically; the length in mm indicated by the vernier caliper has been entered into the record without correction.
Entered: 19.0 mm
